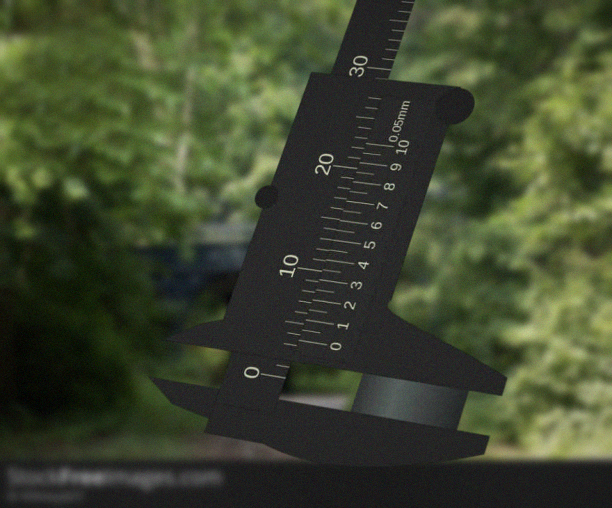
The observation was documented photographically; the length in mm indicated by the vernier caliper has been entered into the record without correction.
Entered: 3.5 mm
